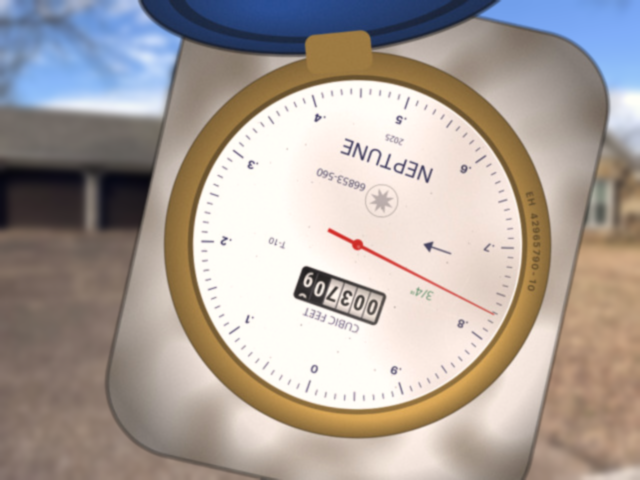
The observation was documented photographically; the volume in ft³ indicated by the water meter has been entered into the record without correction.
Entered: 3708.77 ft³
